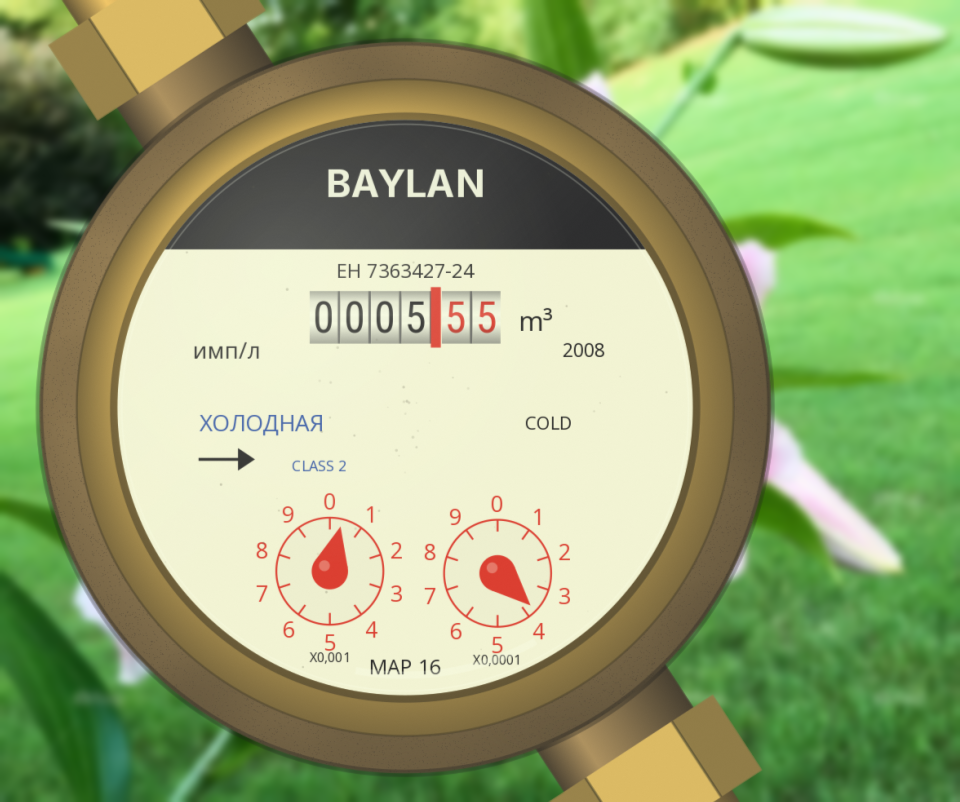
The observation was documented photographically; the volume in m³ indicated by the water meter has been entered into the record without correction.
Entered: 5.5503 m³
